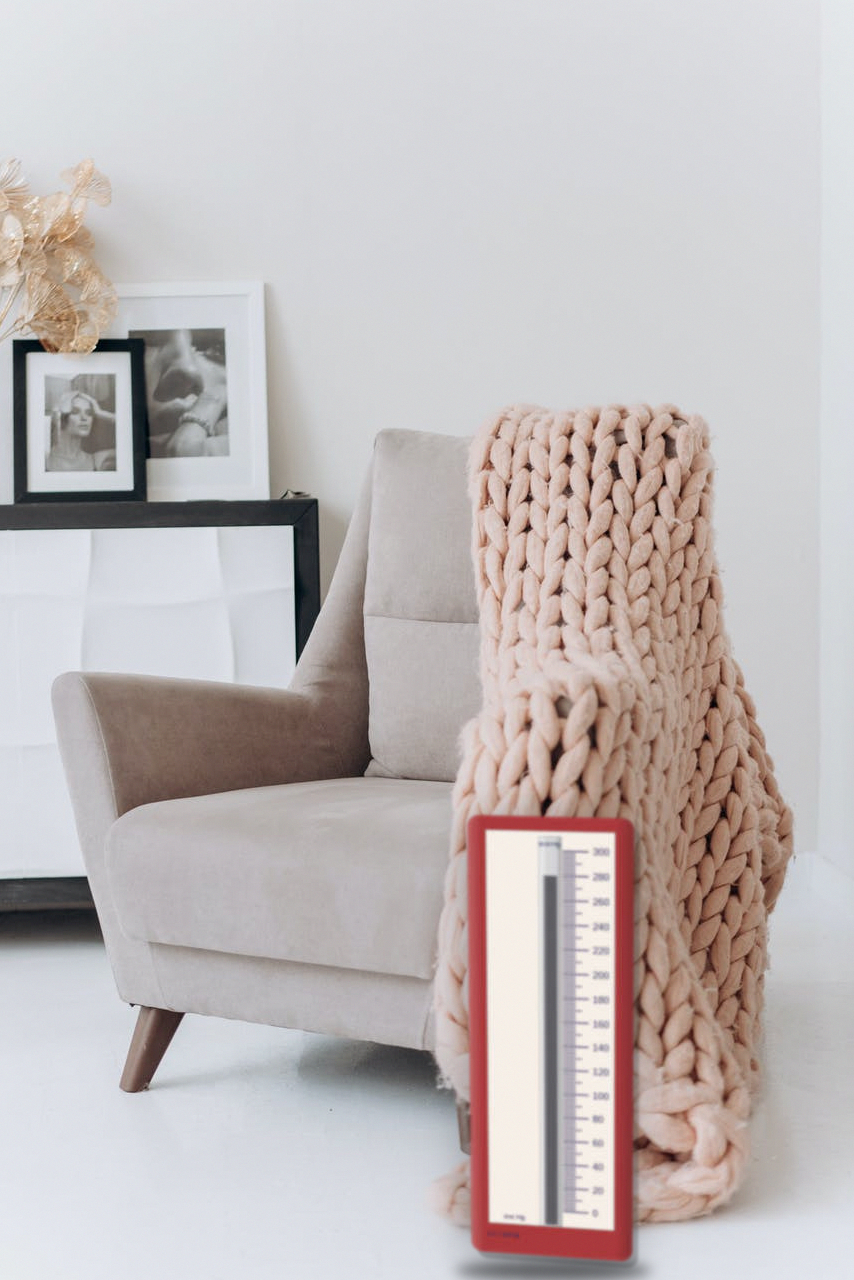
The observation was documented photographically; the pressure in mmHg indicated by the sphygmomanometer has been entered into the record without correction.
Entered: 280 mmHg
